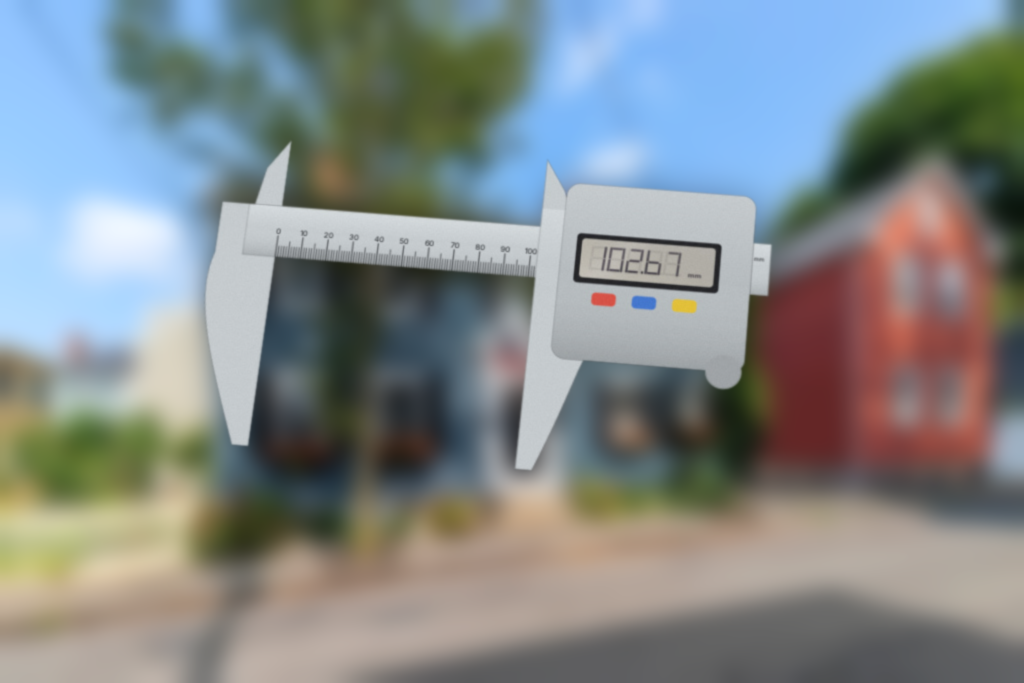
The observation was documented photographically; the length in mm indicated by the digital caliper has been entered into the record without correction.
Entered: 102.67 mm
